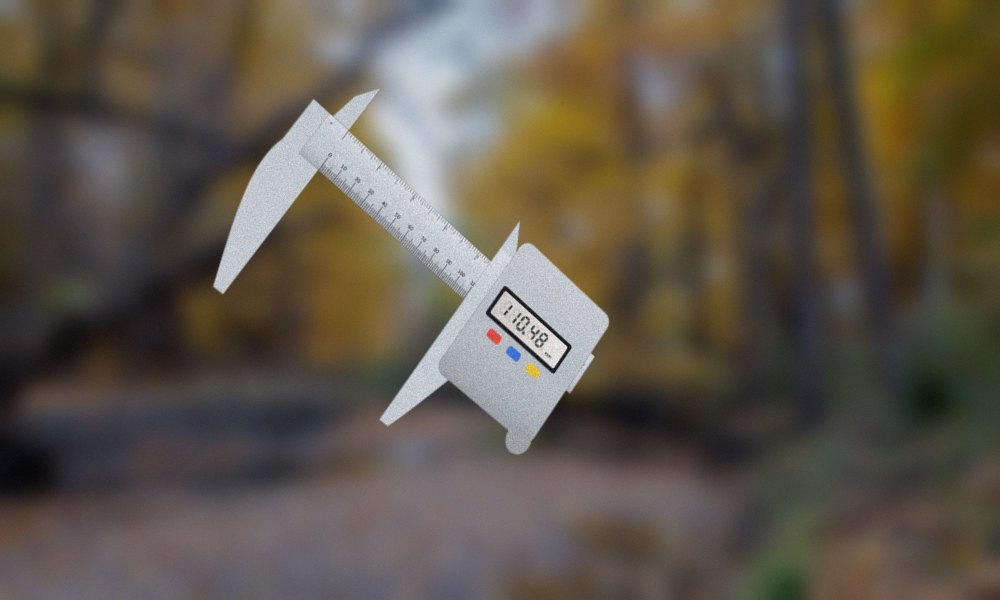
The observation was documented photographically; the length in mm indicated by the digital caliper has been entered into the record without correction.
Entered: 110.48 mm
